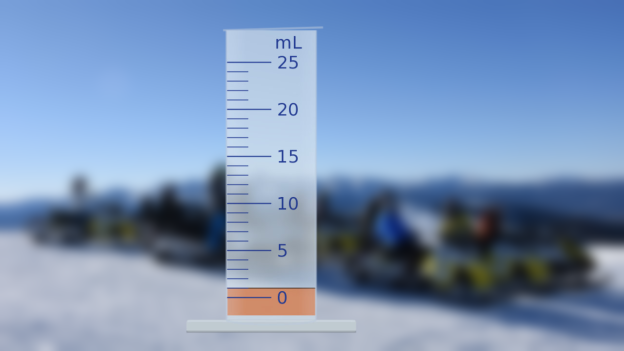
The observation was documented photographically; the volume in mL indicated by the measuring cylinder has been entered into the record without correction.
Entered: 1 mL
